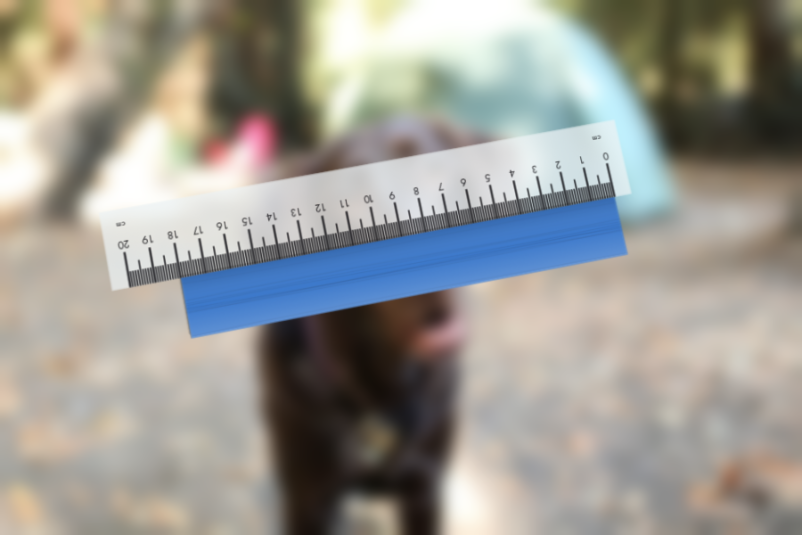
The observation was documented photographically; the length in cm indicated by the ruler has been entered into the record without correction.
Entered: 18 cm
